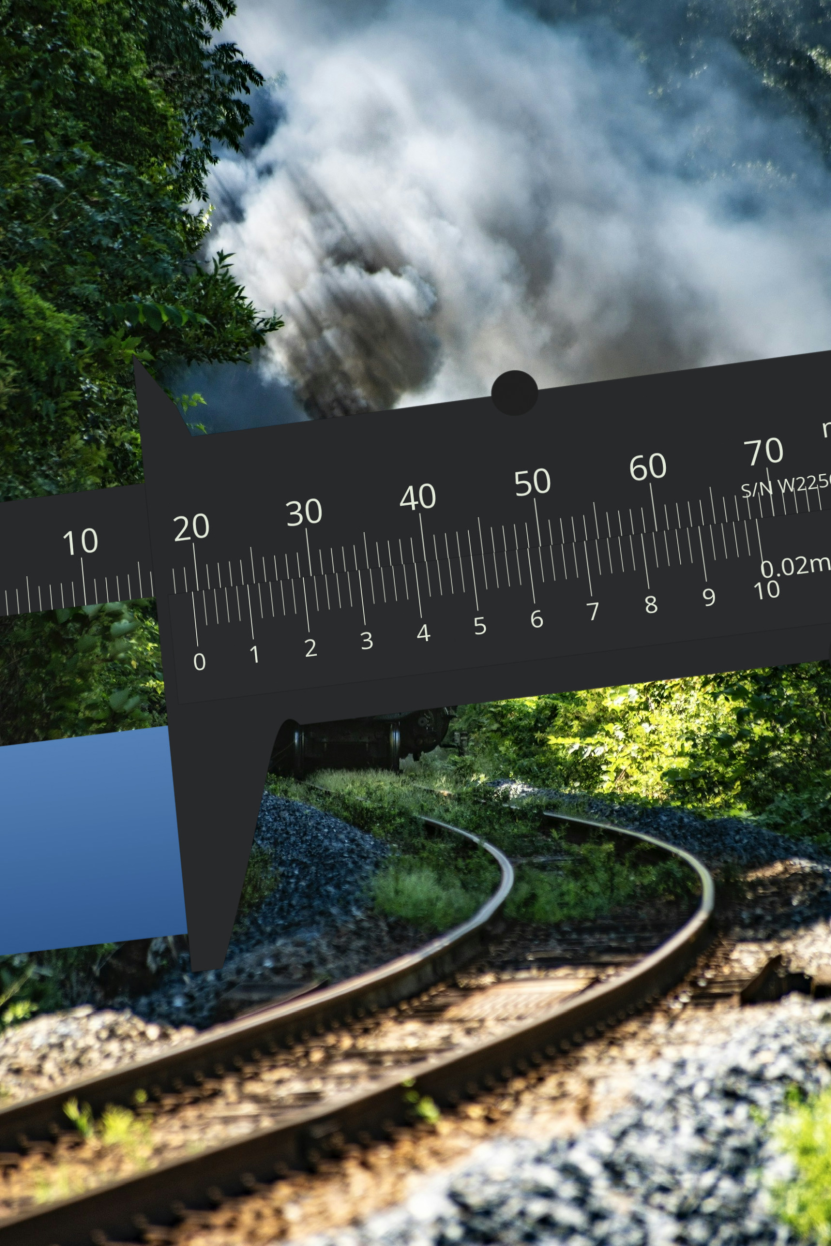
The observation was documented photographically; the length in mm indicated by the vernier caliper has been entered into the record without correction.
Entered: 19.5 mm
